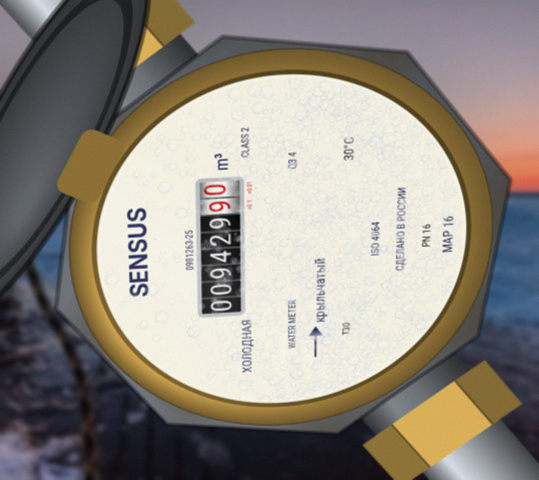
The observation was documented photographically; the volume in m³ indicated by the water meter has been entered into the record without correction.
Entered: 9429.90 m³
